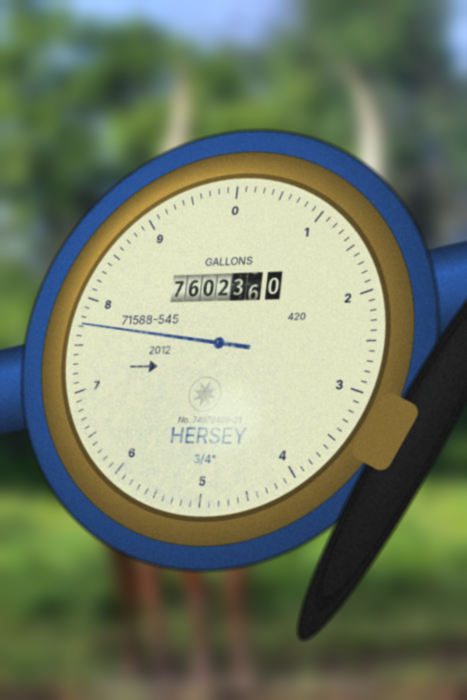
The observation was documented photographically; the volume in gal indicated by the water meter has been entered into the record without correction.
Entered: 7602357.7 gal
